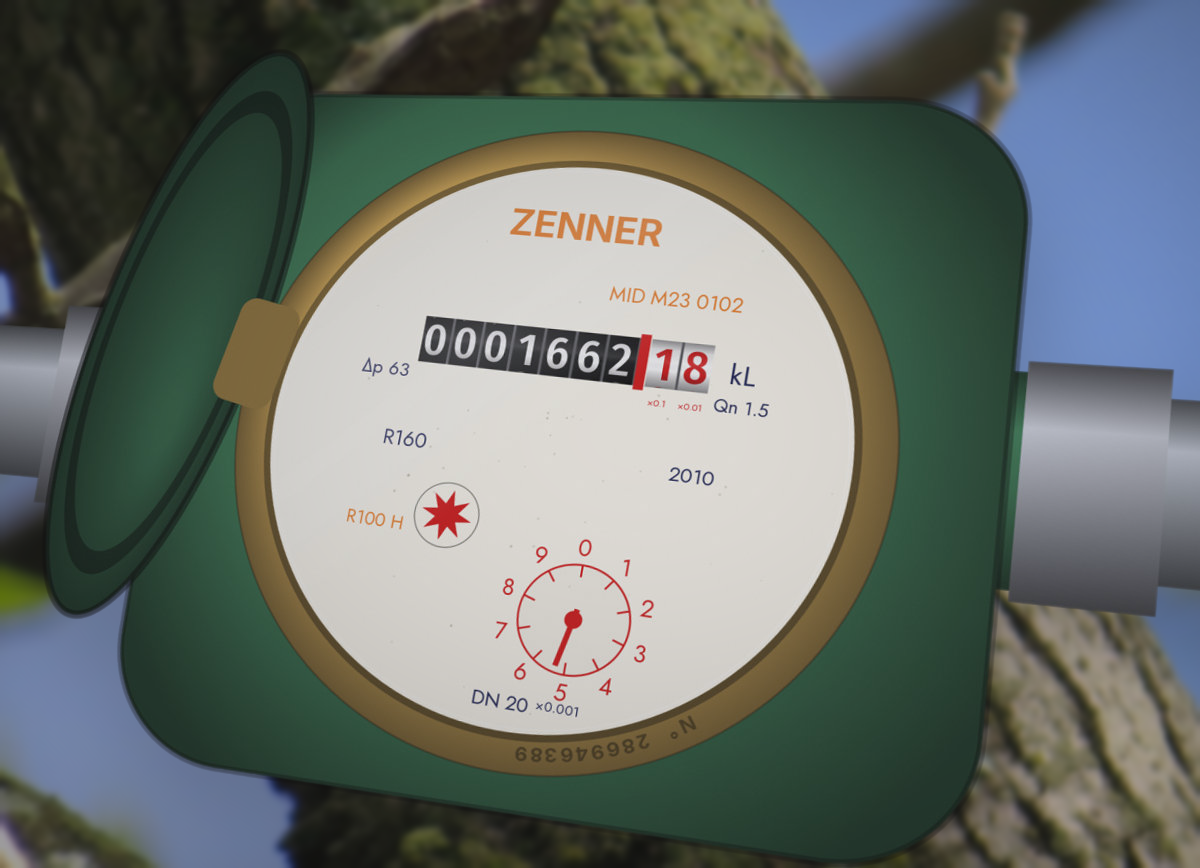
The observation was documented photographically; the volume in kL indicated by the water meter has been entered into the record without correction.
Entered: 1662.185 kL
